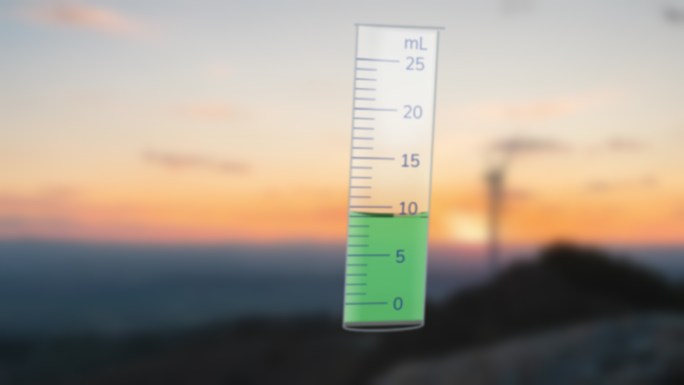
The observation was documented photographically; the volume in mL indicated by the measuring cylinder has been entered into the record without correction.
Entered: 9 mL
